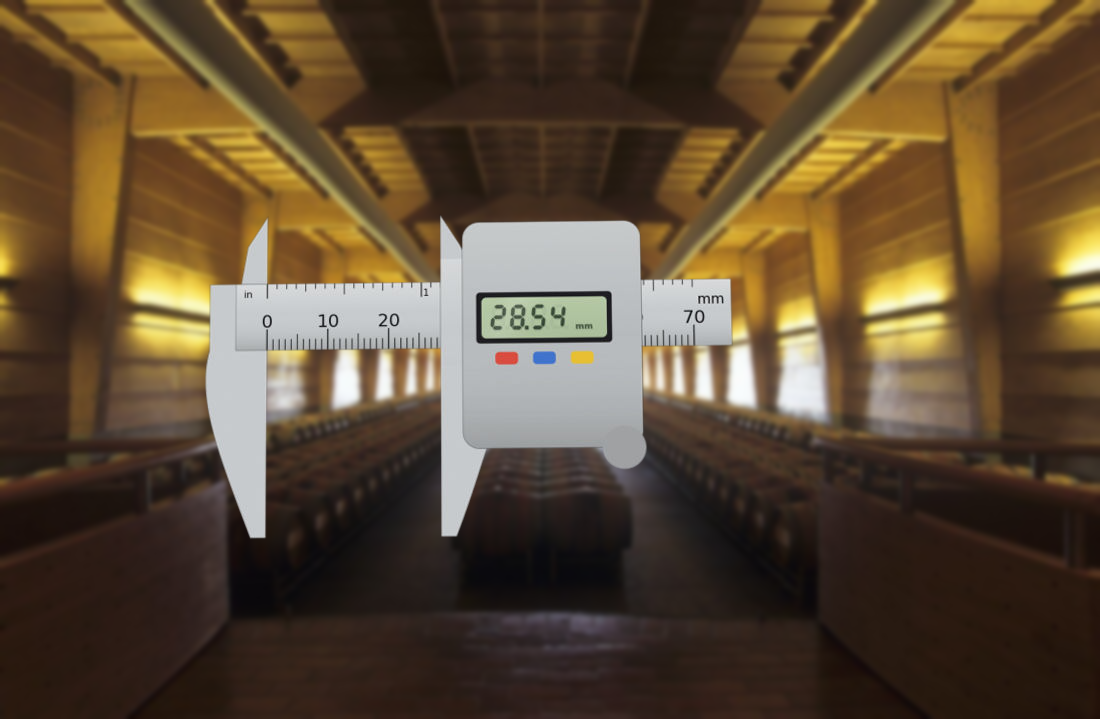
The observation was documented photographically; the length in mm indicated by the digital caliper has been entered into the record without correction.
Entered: 28.54 mm
